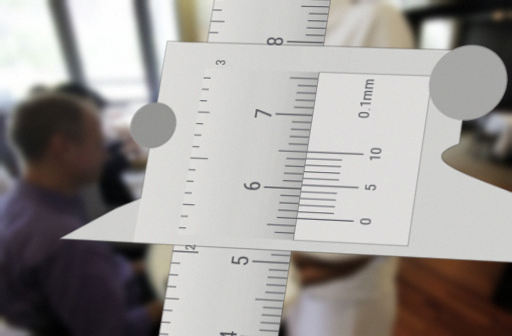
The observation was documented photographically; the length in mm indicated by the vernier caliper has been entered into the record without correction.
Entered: 56.0 mm
